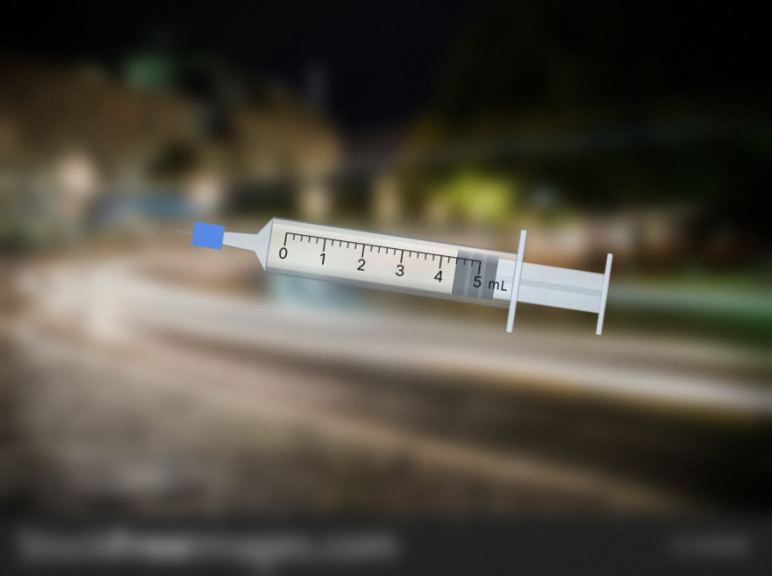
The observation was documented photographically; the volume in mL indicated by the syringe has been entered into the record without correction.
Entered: 4.4 mL
